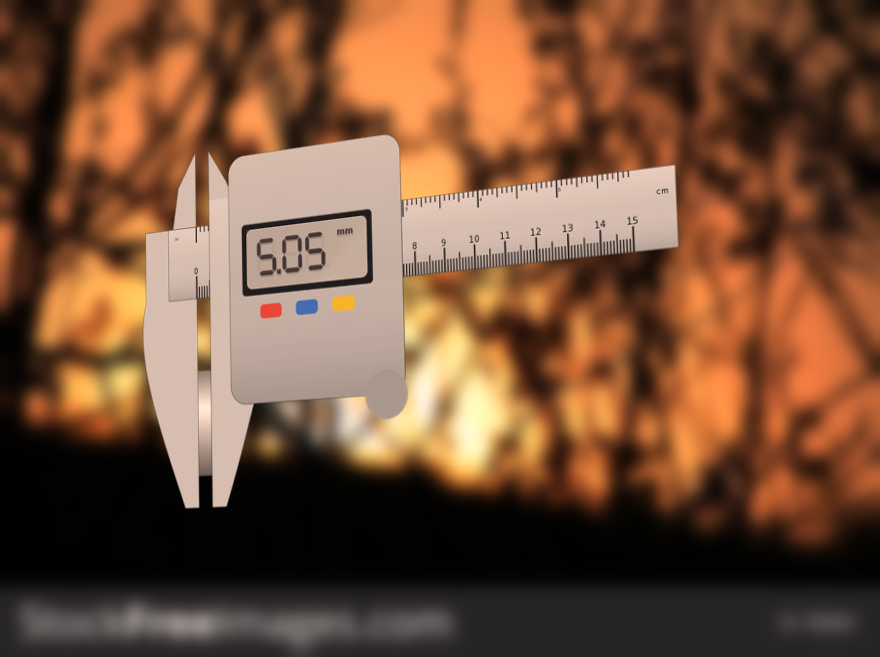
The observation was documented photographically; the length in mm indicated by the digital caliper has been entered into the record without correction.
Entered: 5.05 mm
